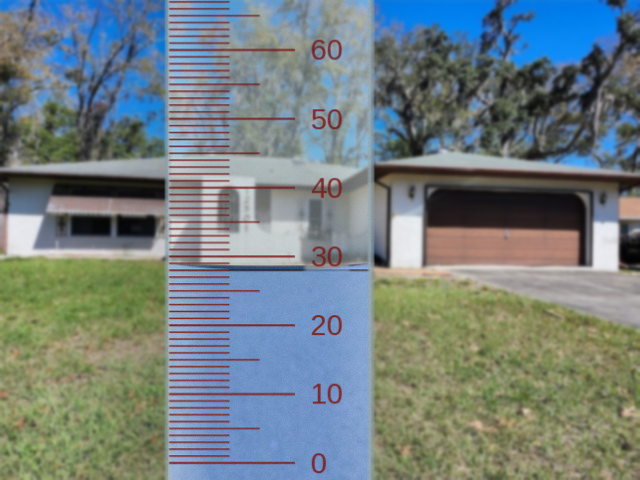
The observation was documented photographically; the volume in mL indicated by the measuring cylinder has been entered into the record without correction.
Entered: 28 mL
